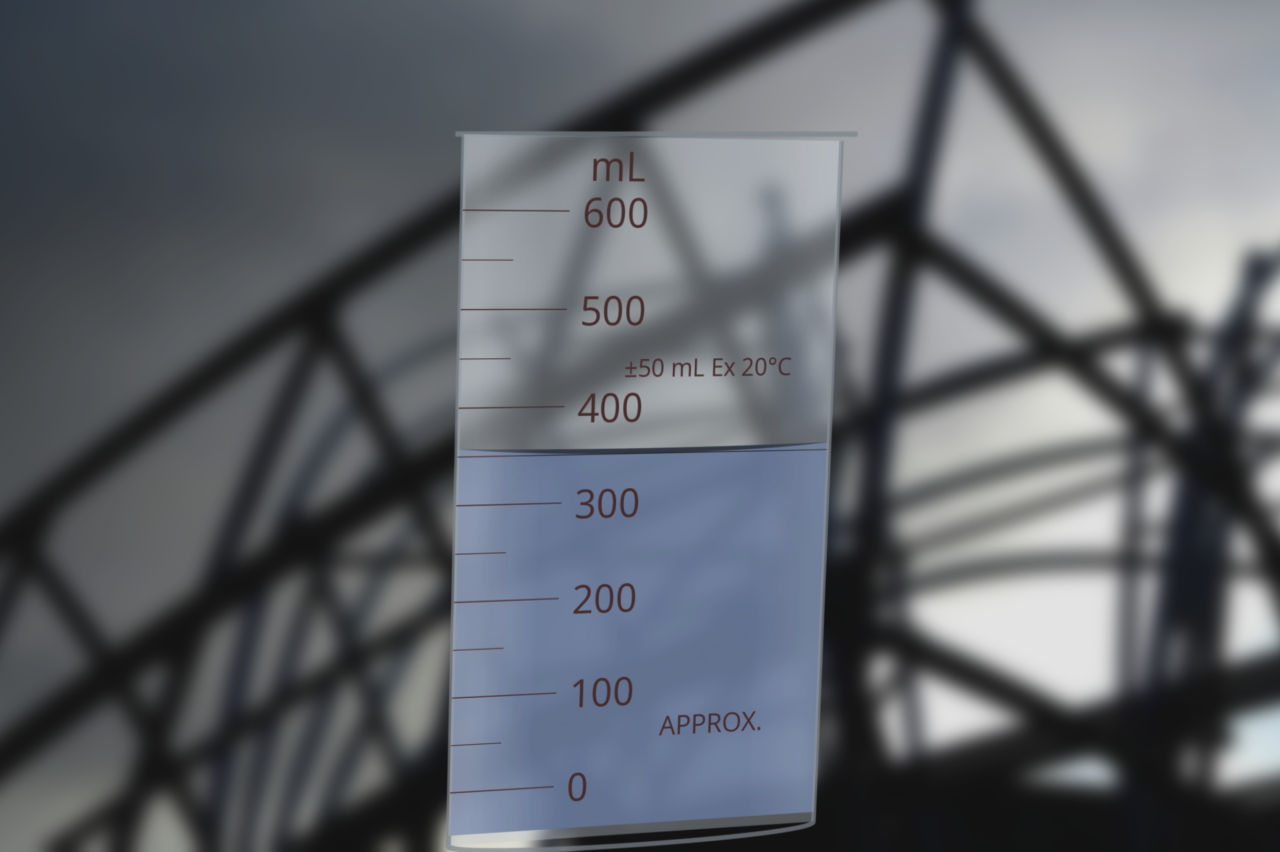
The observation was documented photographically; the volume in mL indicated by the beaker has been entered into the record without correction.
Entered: 350 mL
